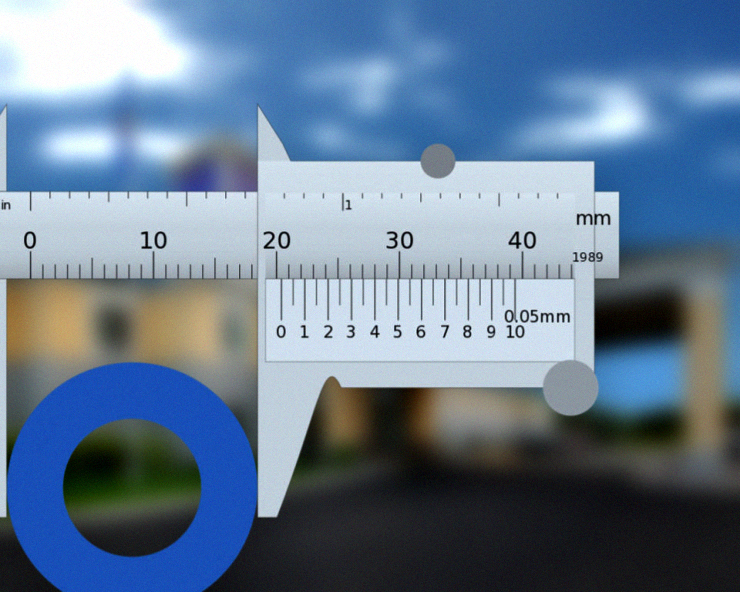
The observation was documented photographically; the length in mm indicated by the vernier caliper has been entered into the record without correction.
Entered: 20.4 mm
